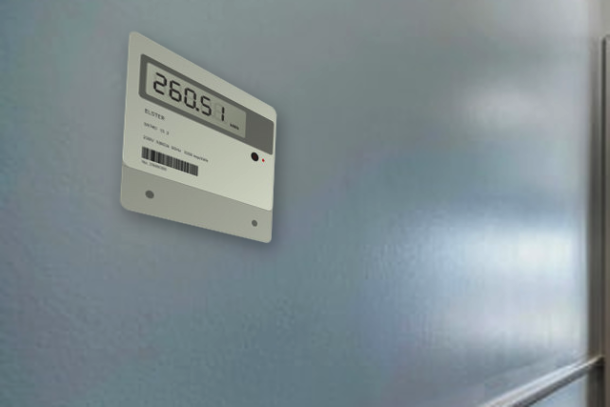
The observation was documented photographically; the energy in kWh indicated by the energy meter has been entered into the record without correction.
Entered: 260.51 kWh
